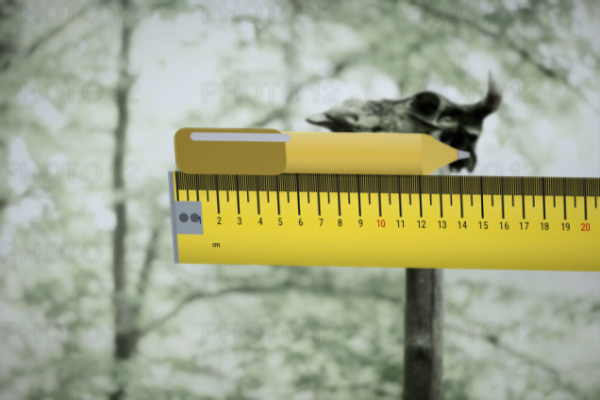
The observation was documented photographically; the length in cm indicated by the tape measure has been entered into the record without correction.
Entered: 14.5 cm
